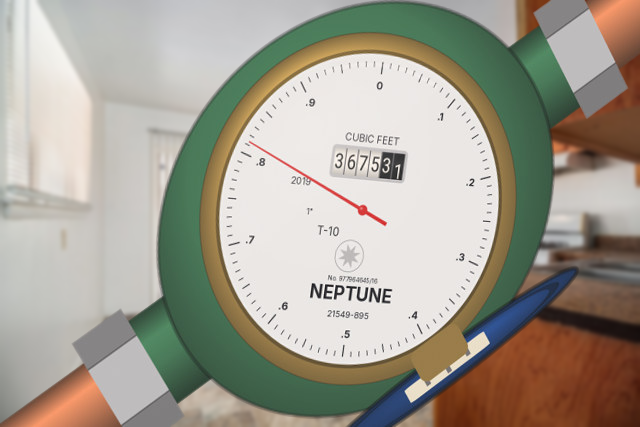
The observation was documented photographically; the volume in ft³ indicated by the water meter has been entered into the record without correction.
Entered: 367530.81 ft³
